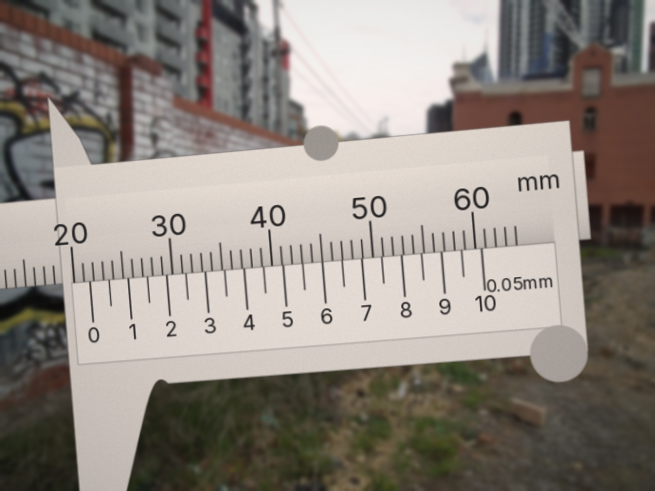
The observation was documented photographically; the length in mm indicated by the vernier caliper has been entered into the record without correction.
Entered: 21.6 mm
